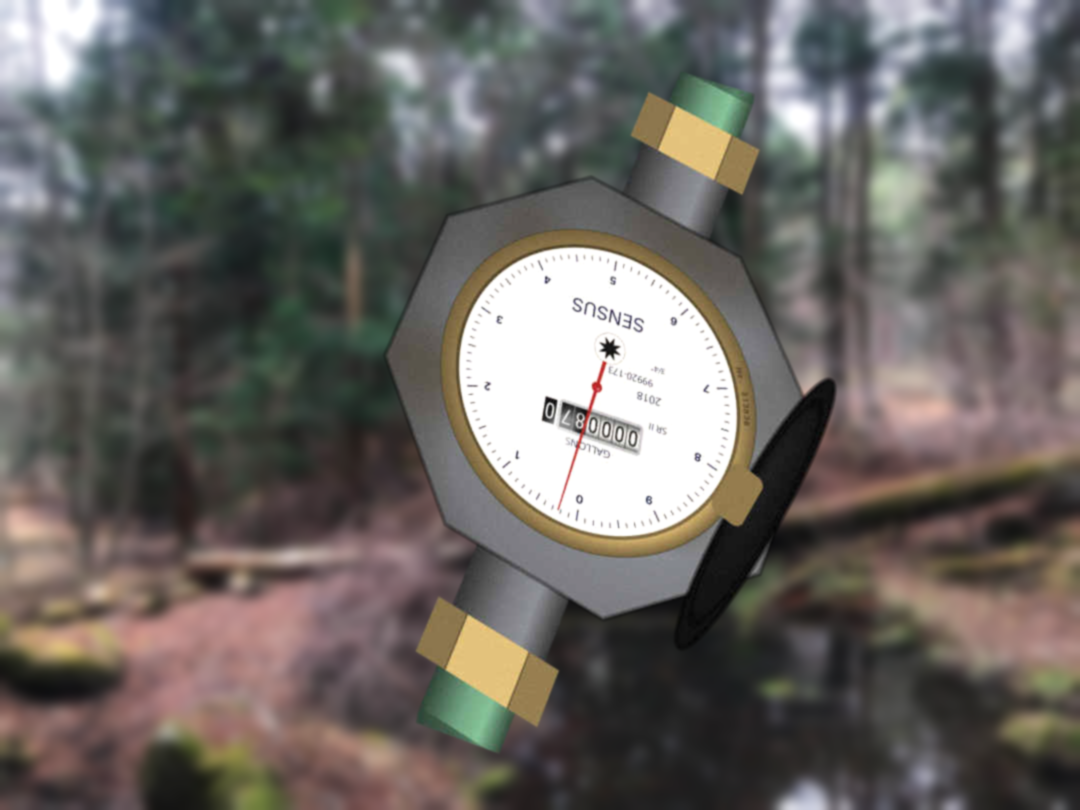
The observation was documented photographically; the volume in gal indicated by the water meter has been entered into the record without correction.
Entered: 870.2 gal
